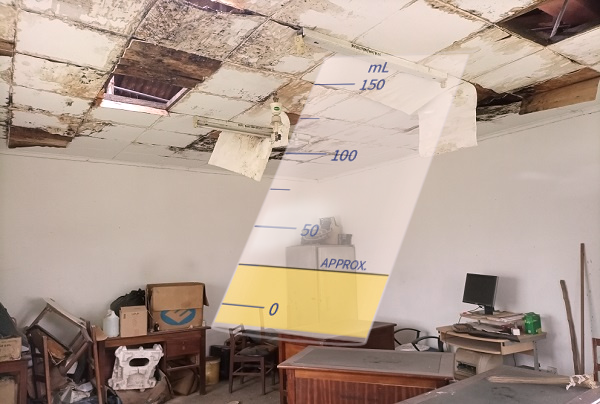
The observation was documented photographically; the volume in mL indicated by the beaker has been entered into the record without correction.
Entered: 25 mL
